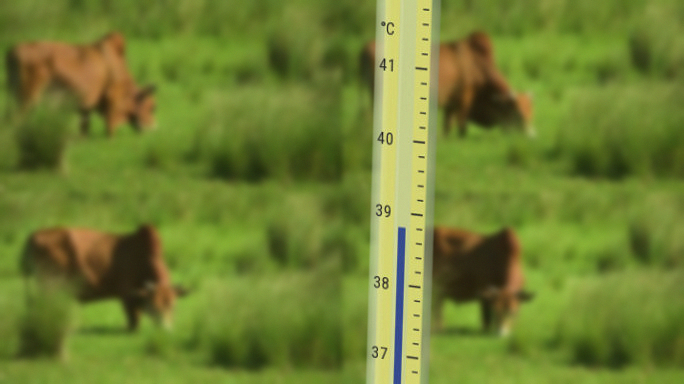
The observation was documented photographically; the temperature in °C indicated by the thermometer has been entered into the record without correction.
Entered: 38.8 °C
